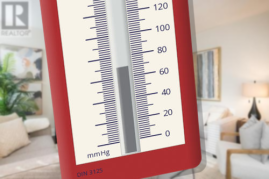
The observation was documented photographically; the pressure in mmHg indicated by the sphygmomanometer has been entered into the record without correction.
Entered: 70 mmHg
